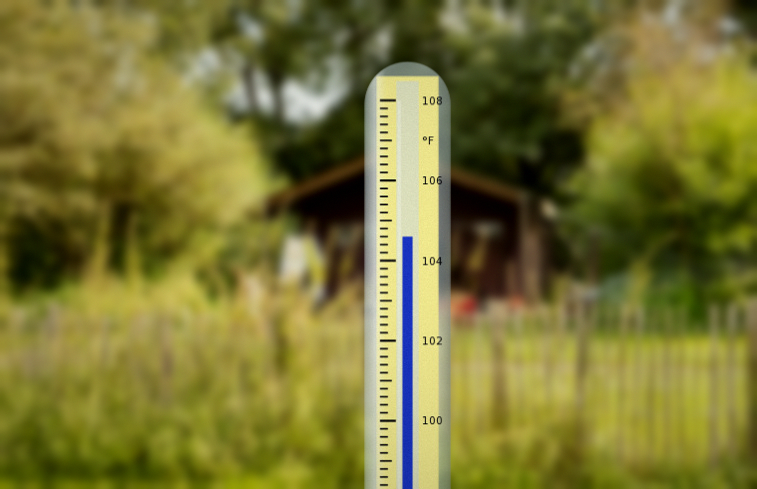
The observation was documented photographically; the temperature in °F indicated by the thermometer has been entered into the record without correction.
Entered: 104.6 °F
